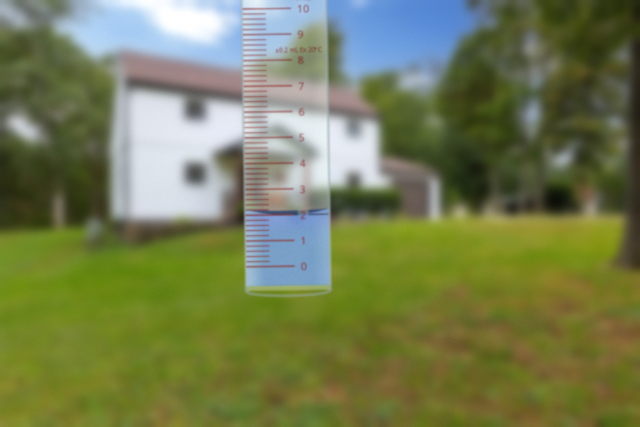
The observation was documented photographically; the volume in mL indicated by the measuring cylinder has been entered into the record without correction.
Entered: 2 mL
